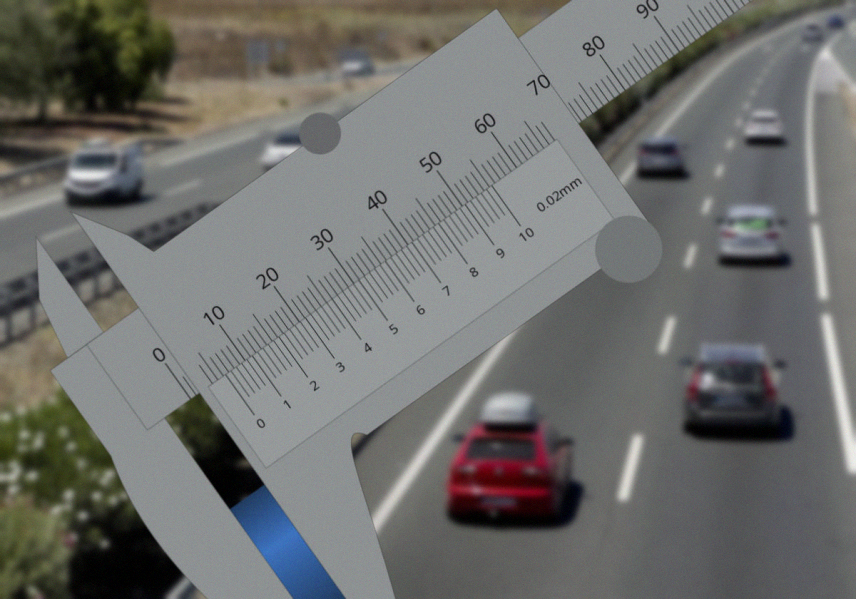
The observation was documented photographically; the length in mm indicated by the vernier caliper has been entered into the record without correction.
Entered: 6.4 mm
